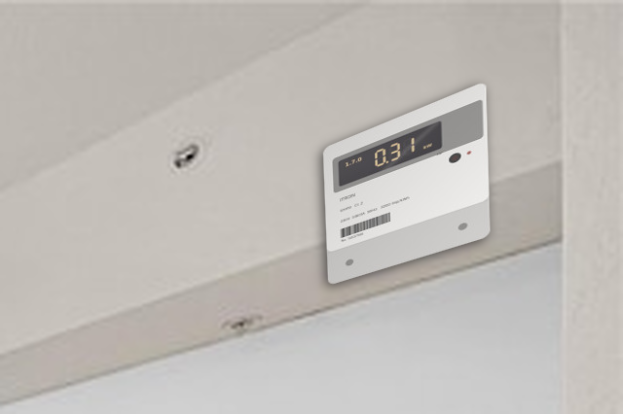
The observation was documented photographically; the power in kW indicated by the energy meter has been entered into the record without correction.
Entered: 0.31 kW
